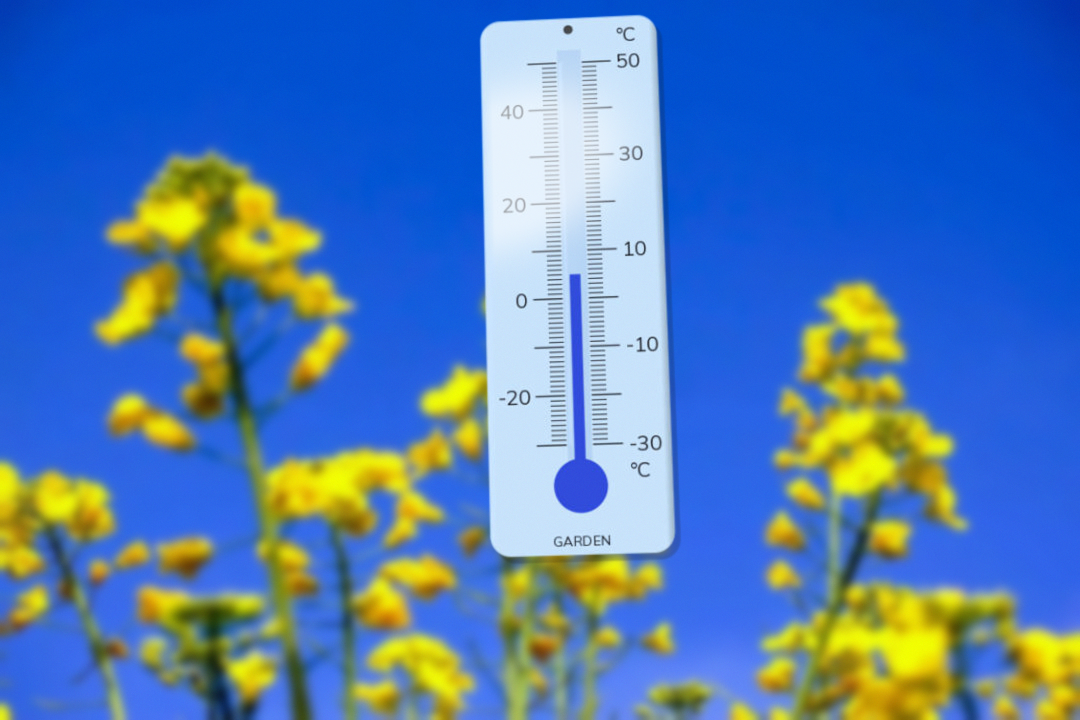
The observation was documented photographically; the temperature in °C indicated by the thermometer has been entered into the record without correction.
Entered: 5 °C
